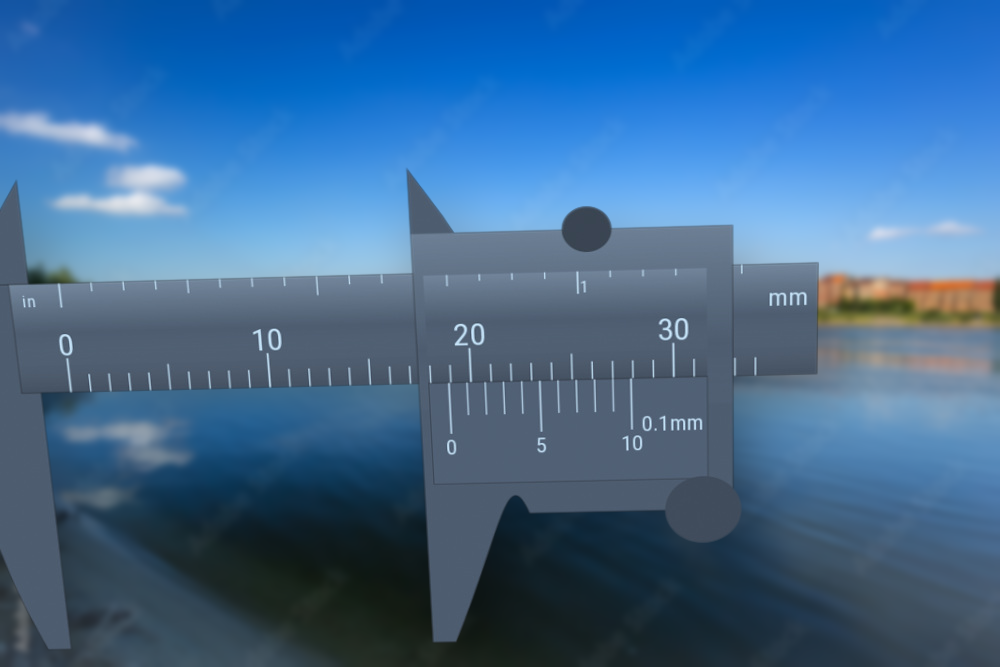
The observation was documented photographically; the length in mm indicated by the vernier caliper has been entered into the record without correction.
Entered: 18.9 mm
